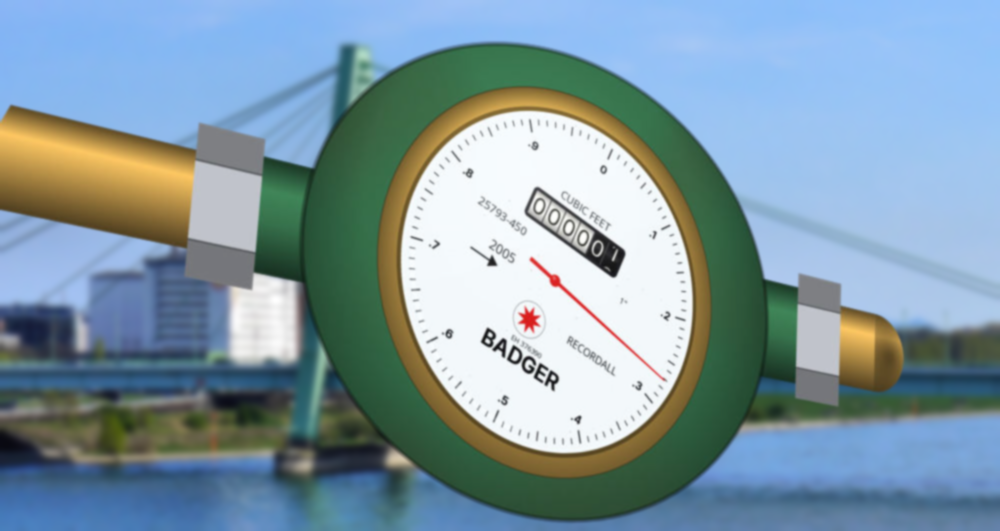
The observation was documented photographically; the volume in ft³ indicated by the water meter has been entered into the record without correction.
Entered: 1.27 ft³
